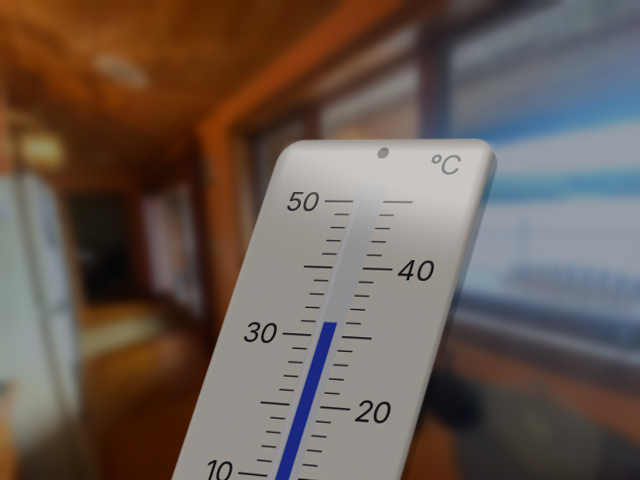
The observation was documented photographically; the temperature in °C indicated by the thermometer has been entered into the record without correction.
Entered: 32 °C
